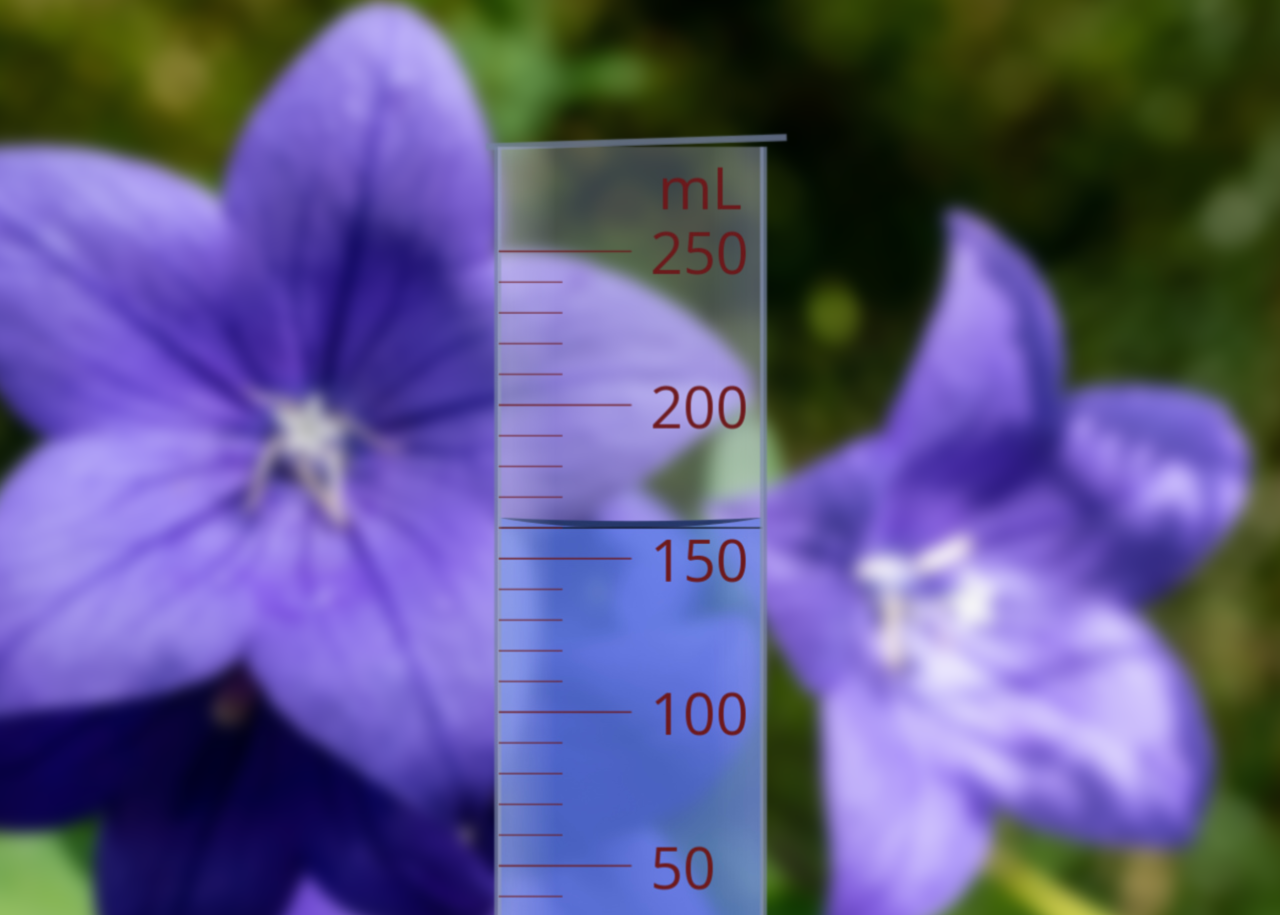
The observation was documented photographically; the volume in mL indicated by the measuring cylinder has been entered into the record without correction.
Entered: 160 mL
